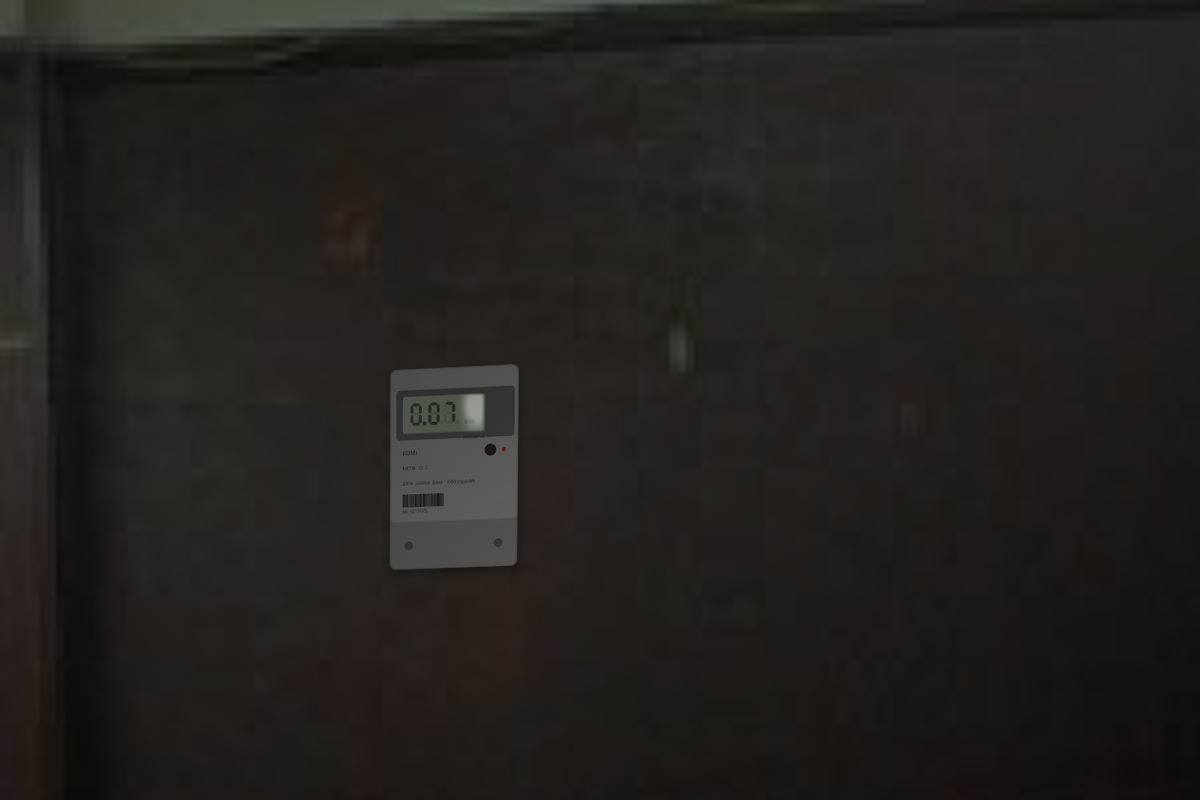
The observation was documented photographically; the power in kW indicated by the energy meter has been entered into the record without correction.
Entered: 0.07 kW
